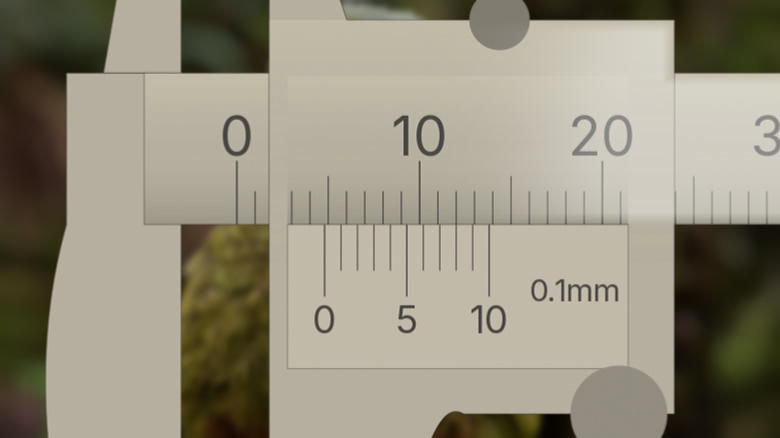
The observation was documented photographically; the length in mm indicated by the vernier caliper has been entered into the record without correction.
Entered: 4.8 mm
